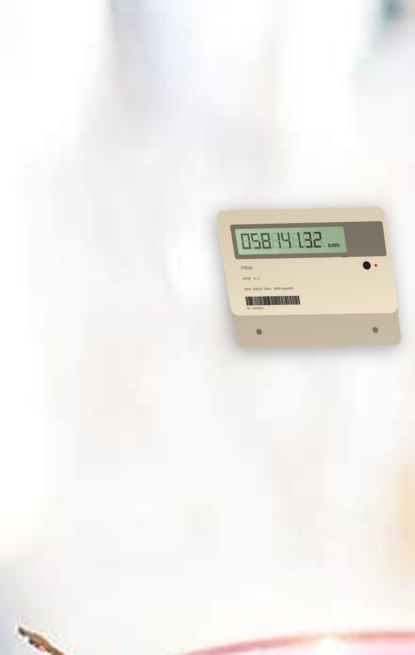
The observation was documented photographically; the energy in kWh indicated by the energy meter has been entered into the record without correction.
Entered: 58141.32 kWh
